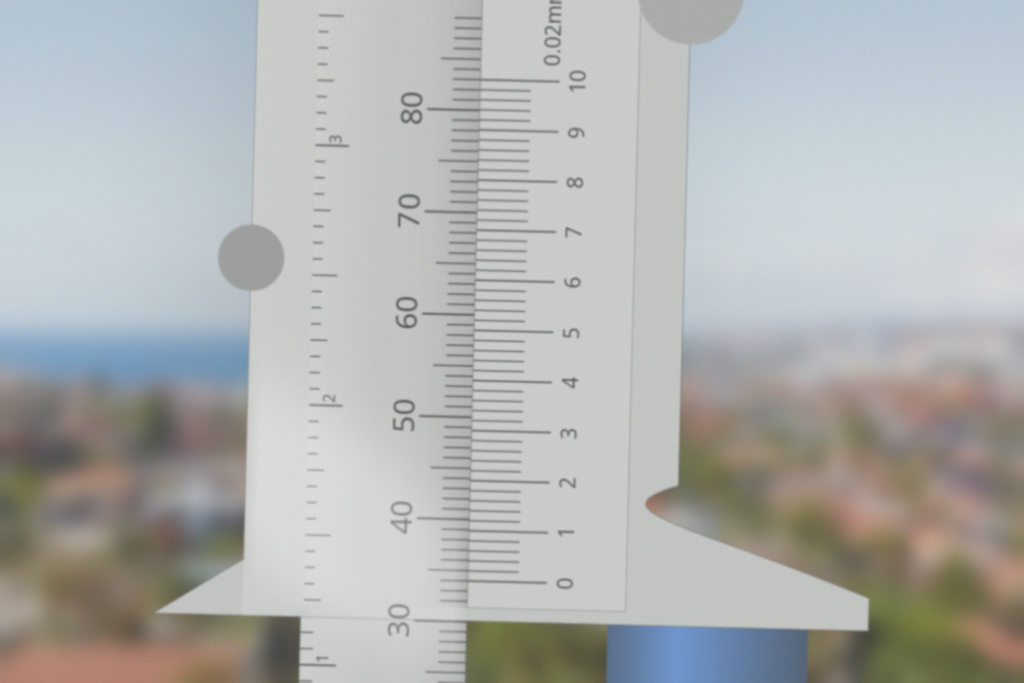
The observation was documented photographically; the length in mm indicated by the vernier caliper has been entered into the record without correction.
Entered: 34.0 mm
